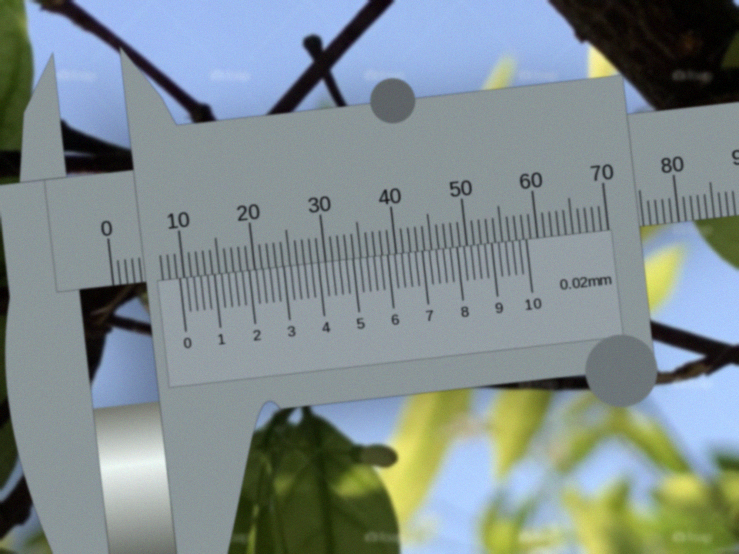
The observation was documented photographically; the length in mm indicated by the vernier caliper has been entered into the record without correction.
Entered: 9.4 mm
